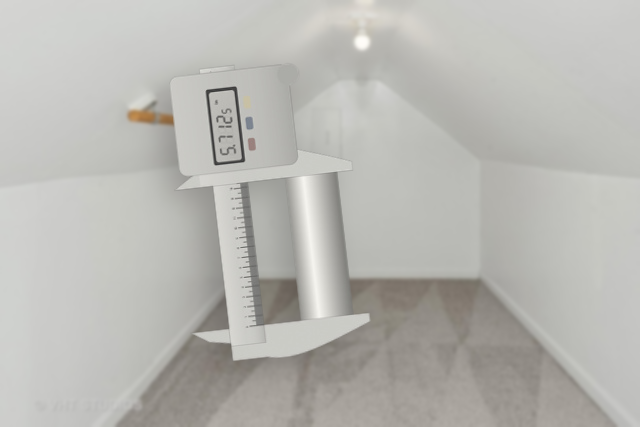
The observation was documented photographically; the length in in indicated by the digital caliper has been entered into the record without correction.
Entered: 5.7125 in
